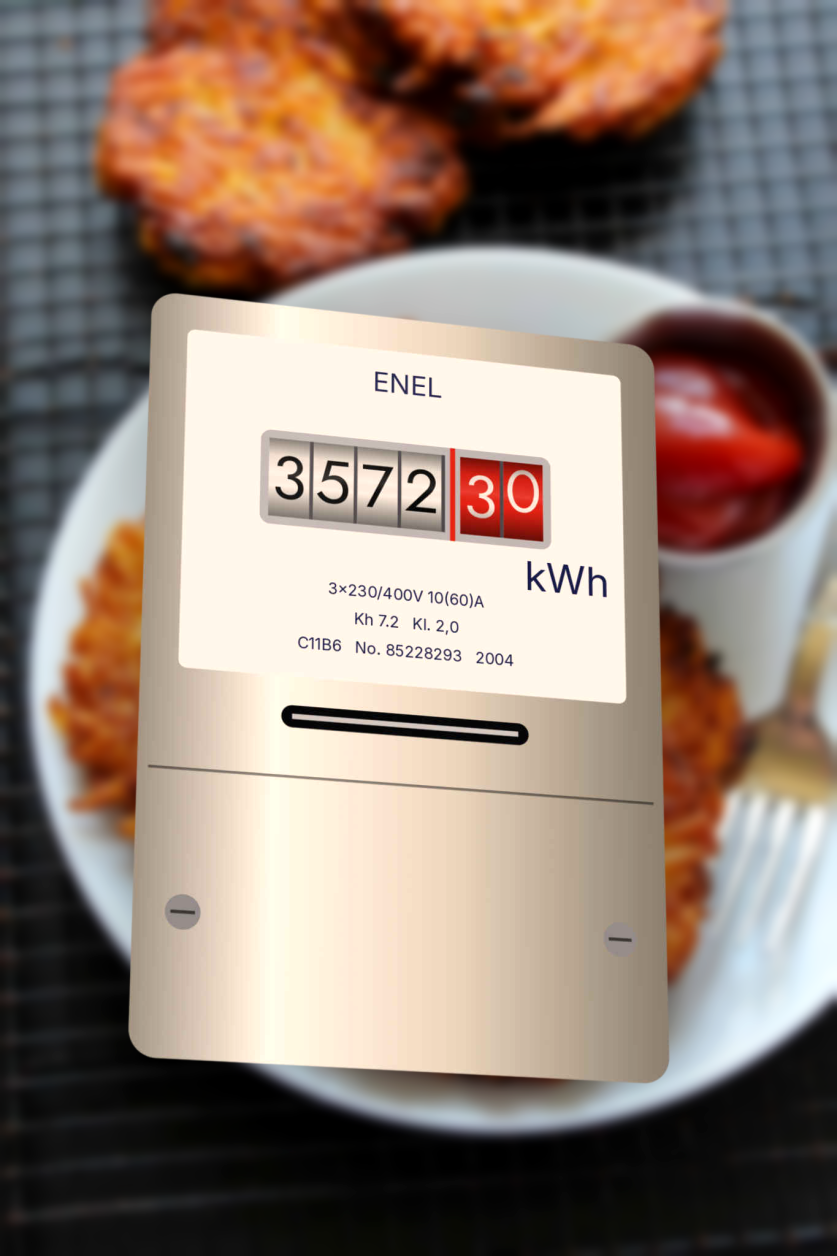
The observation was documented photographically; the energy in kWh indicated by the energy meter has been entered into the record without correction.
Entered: 3572.30 kWh
